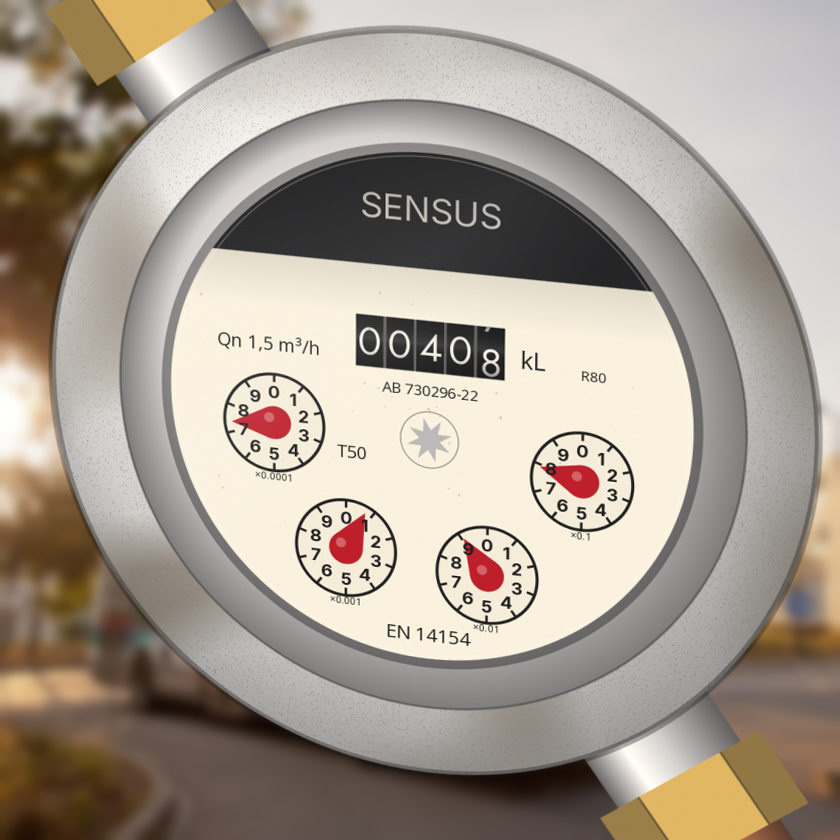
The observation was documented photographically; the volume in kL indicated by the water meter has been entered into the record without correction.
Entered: 407.7907 kL
